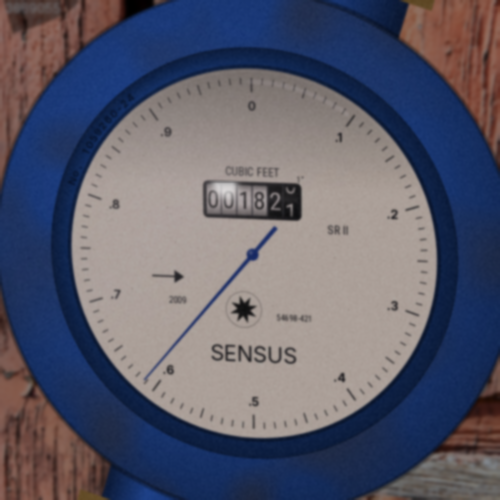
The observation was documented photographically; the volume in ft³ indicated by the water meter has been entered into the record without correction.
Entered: 1820.61 ft³
